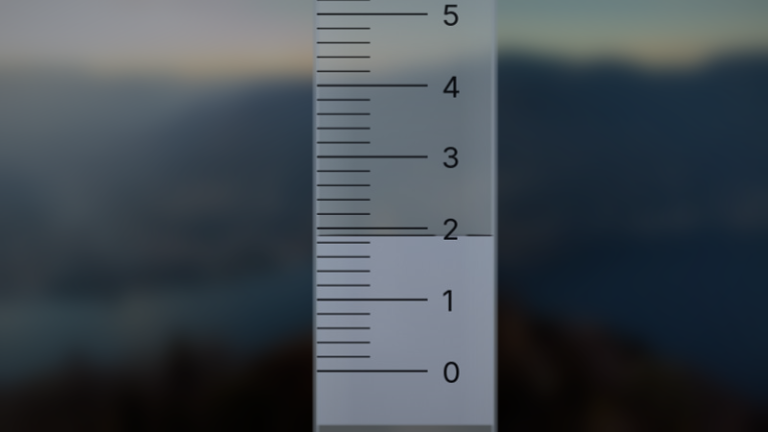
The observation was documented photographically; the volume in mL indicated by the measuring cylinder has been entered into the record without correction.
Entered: 1.9 mL
